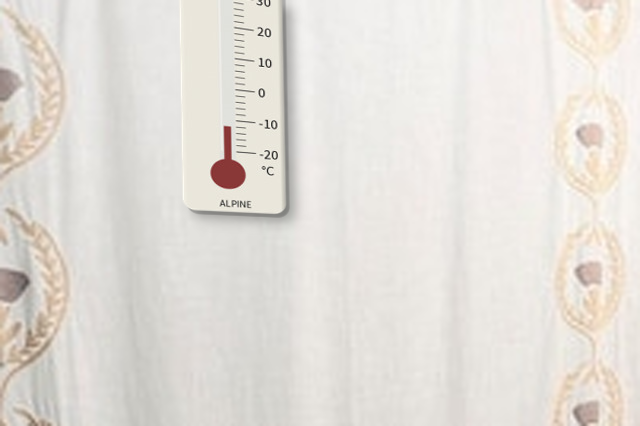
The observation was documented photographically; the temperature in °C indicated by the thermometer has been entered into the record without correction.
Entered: -12 °C
